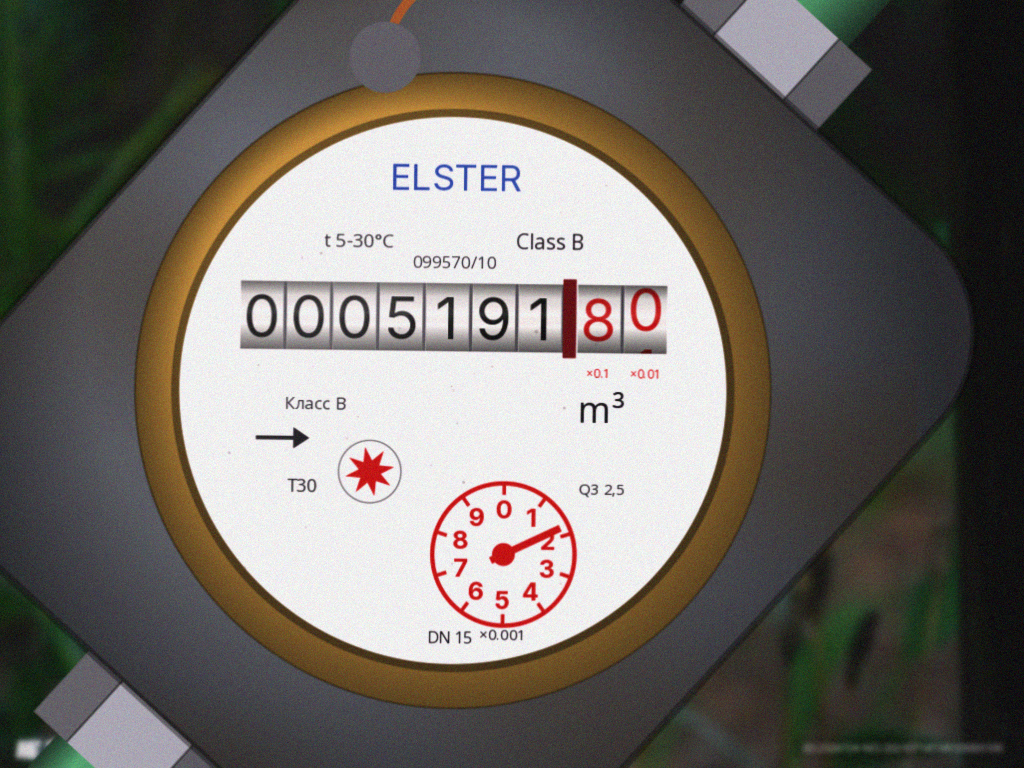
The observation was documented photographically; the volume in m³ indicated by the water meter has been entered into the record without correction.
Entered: 5191.801 m³
